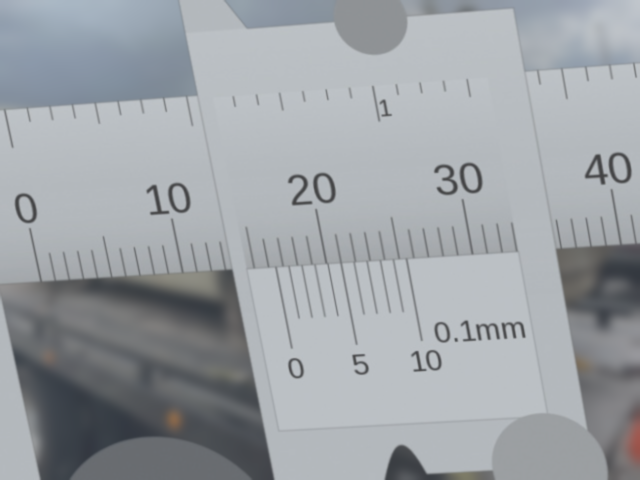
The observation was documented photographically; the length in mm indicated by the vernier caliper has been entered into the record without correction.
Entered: 16.5 mm
